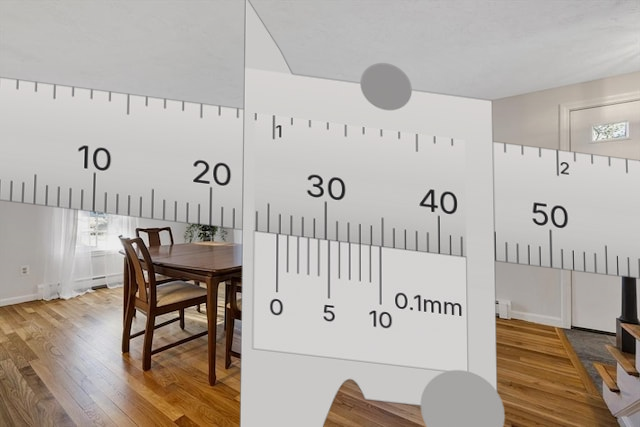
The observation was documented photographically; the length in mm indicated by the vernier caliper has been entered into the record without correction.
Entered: 25.8 mm
